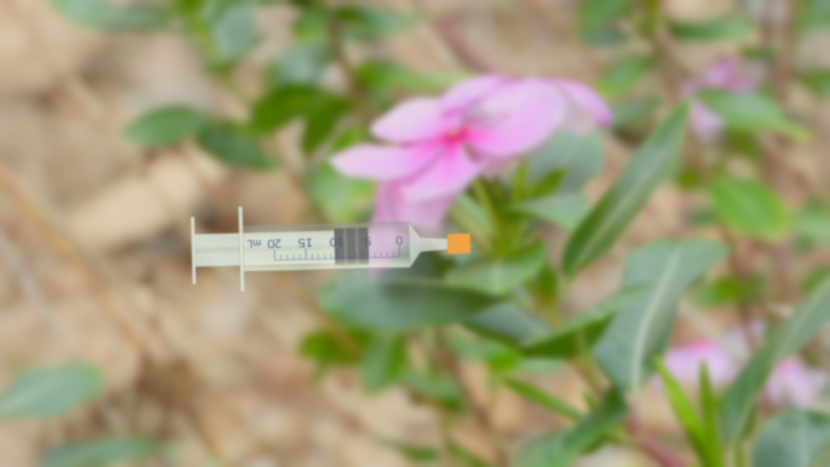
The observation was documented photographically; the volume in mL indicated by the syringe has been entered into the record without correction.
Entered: 5 mL
